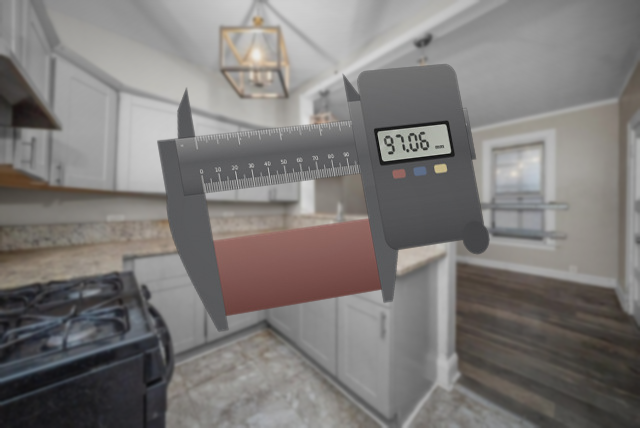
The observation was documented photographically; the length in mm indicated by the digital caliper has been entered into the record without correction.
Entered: 97.06 mm
